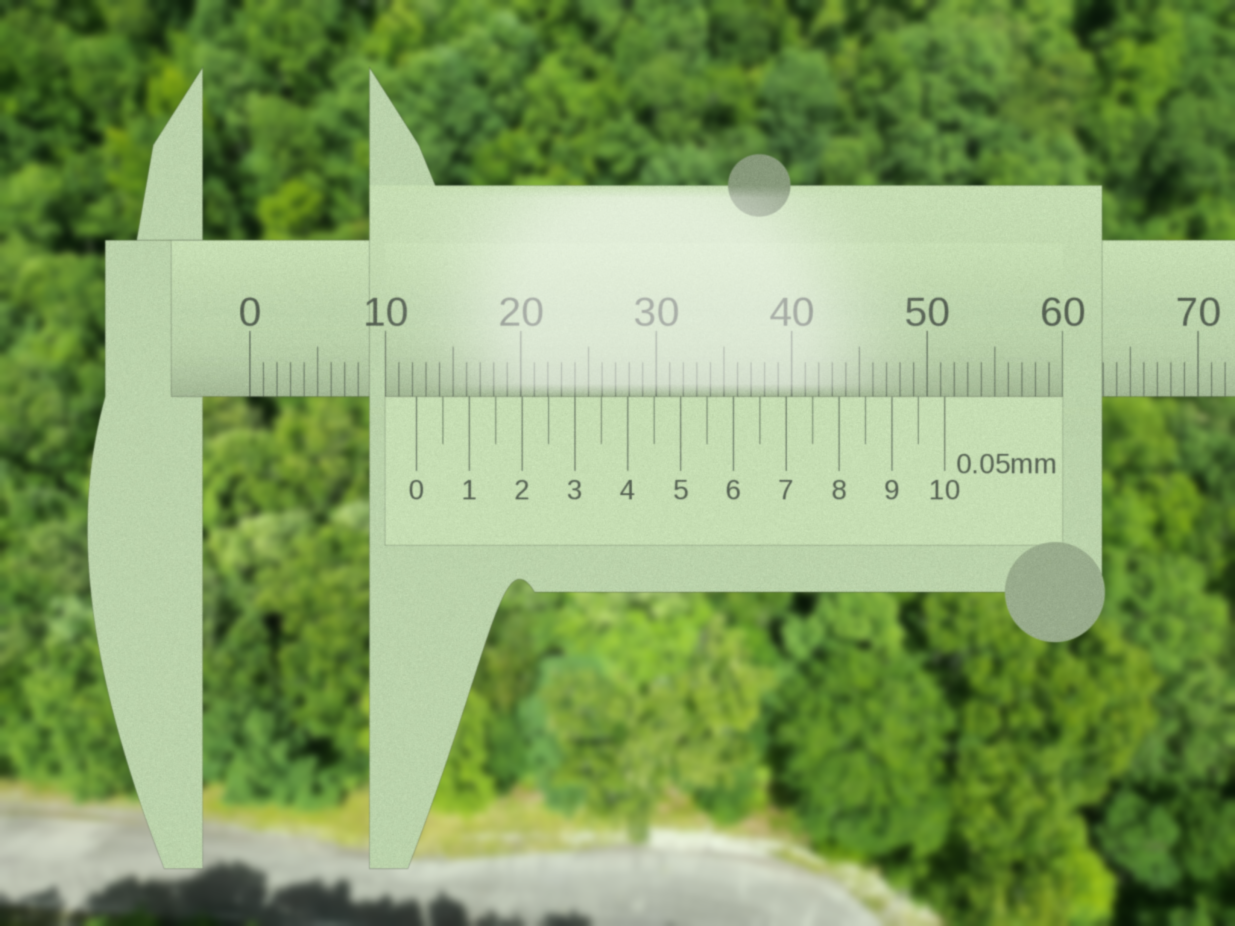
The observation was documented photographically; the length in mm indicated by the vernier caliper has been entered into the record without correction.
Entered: 12.3 mm
